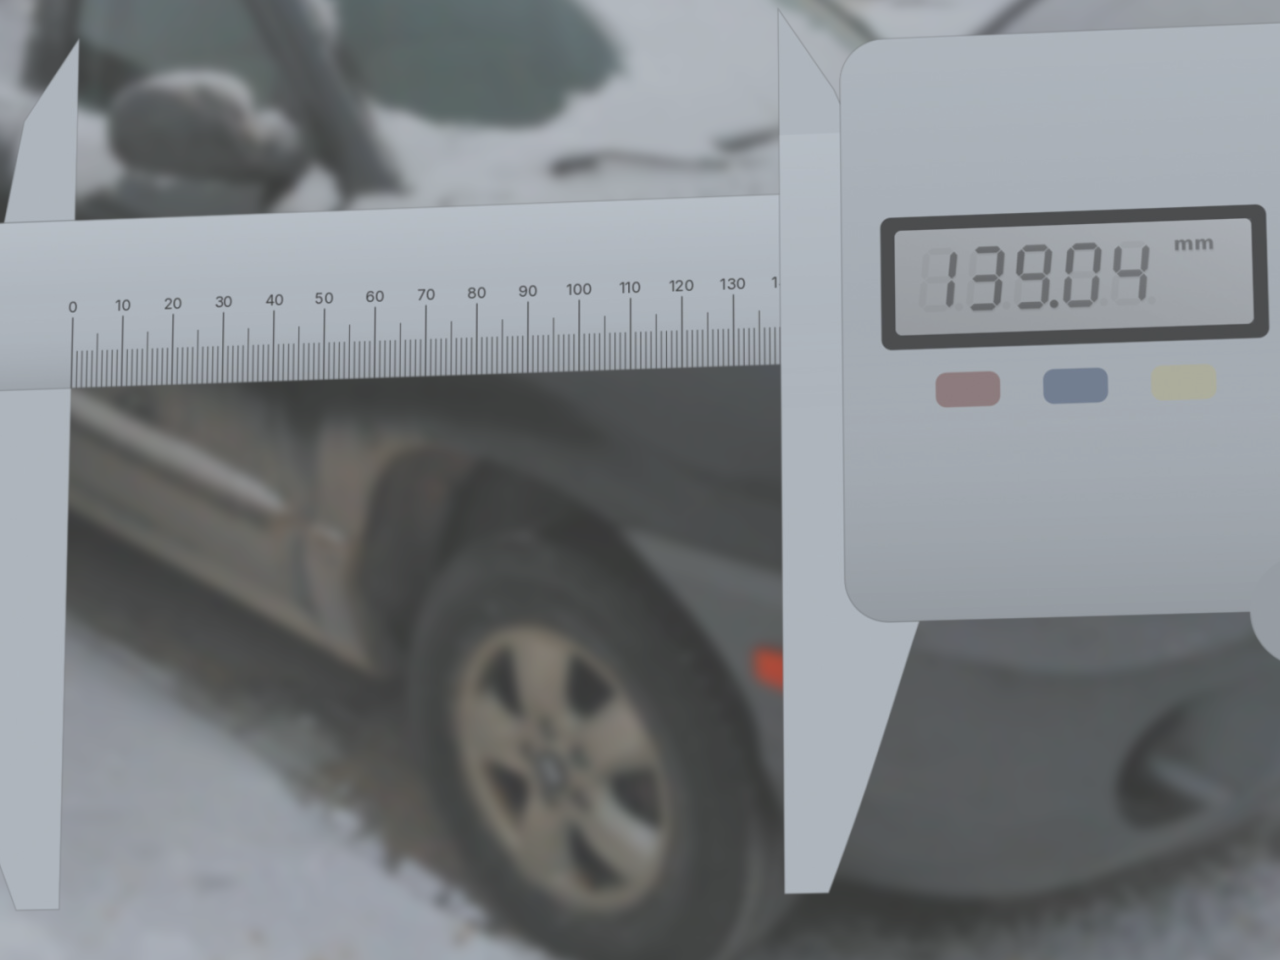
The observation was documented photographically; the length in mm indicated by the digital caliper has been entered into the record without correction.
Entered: 139.04 mm
